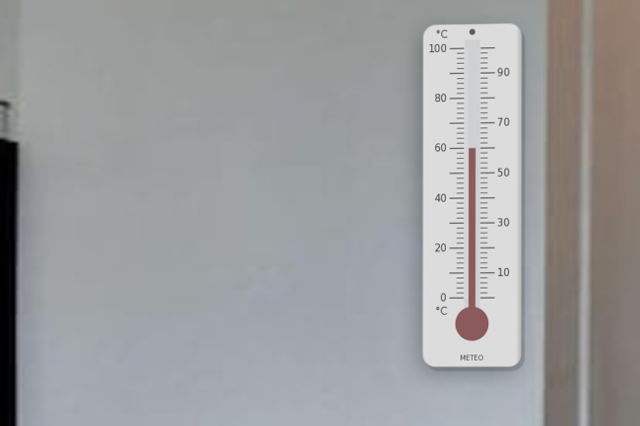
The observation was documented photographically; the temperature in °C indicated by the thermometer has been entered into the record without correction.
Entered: 60 °C
